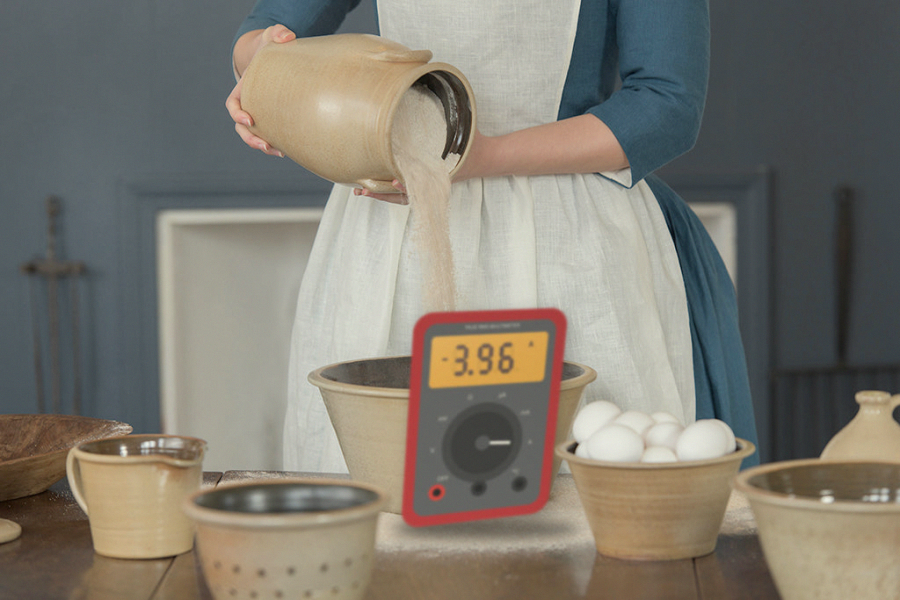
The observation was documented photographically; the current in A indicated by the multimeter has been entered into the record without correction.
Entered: -3.96 A
